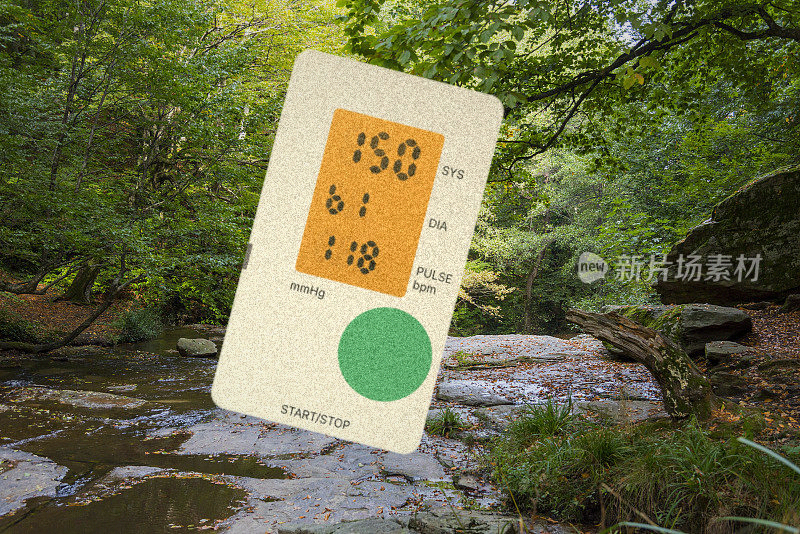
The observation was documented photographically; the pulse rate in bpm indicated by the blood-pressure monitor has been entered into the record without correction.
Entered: 118 bpm
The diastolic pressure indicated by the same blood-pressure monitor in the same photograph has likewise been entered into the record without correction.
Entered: 61 mmHg
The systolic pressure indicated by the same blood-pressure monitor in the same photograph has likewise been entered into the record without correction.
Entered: 150 mmHg
